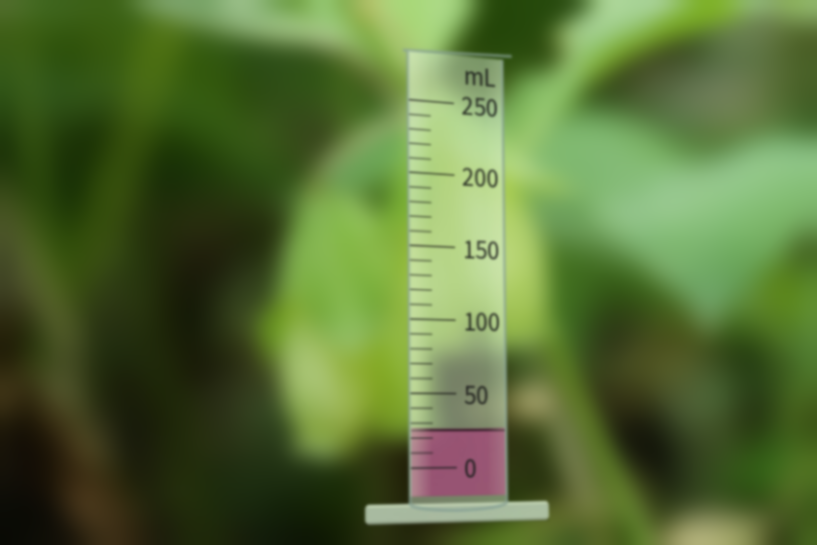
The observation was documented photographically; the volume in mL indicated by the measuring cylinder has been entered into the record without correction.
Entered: 25 mL
